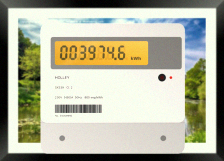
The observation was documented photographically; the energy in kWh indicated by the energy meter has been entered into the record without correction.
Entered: 3974.6 kWh
